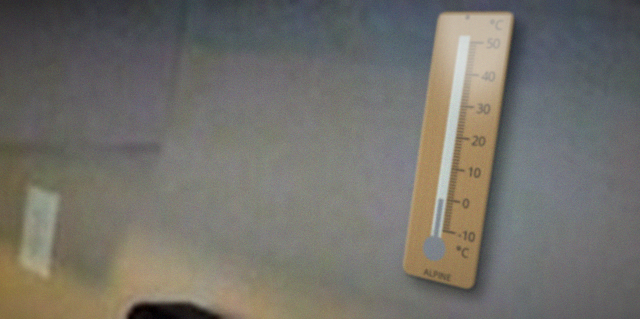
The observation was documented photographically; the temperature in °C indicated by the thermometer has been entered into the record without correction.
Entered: 0 °C
